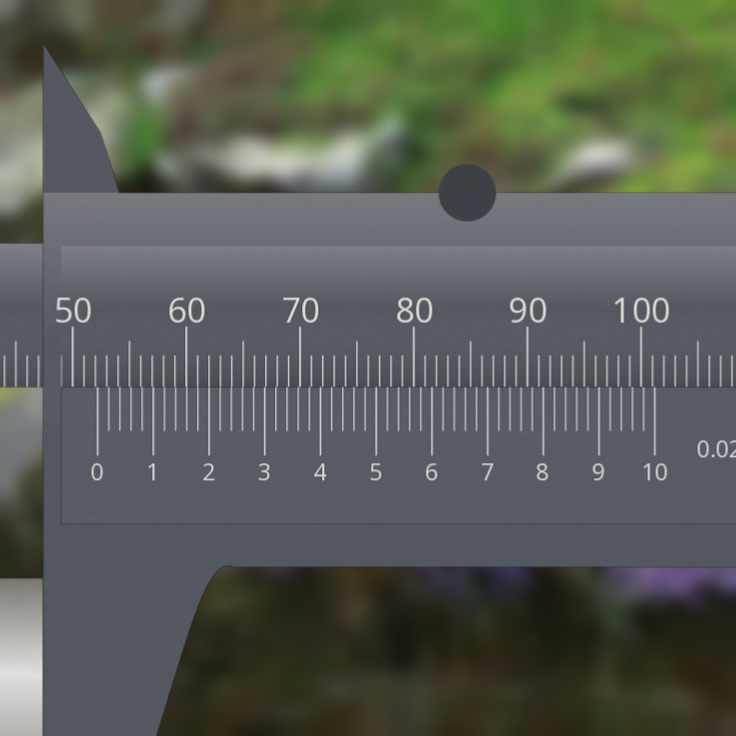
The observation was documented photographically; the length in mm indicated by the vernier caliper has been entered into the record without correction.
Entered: 52.2 mm
